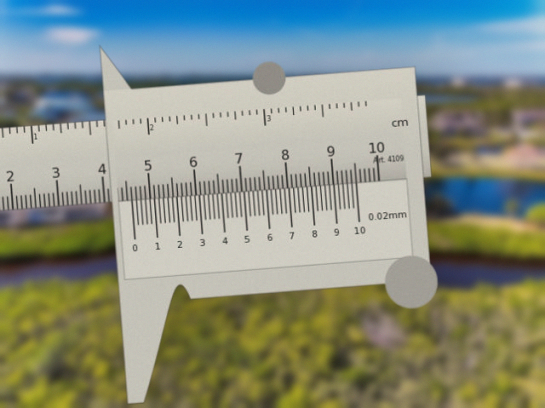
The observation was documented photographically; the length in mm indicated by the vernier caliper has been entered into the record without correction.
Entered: 46.0 mm
